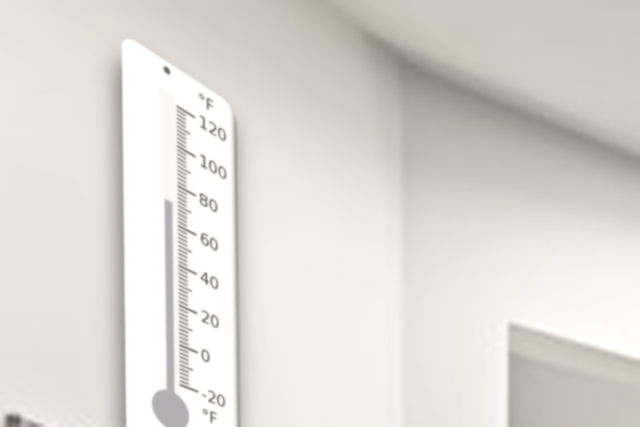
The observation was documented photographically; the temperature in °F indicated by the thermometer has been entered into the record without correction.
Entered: 70 °F
